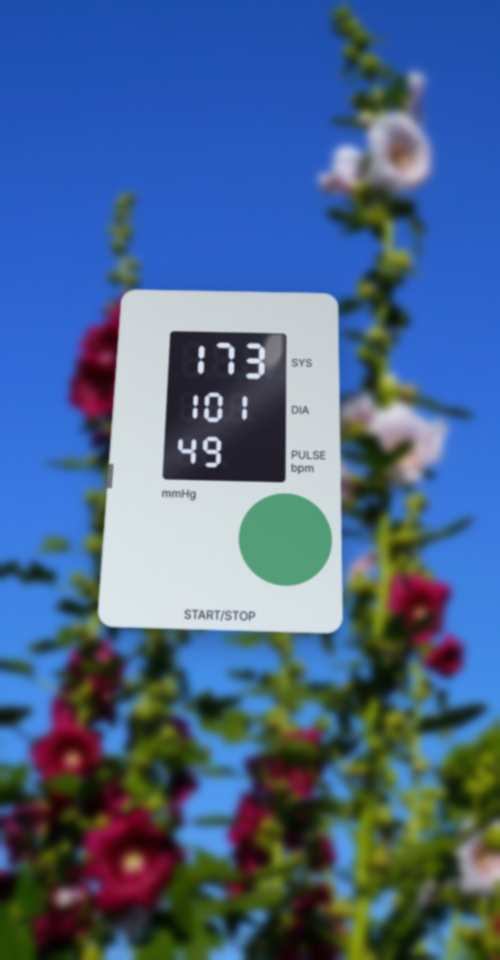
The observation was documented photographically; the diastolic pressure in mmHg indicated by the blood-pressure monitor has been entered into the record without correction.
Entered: 101 mmHg
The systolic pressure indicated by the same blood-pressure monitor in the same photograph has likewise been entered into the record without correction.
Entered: 173 mmHg
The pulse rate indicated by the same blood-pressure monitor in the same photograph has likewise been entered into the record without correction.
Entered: 49 bpm
